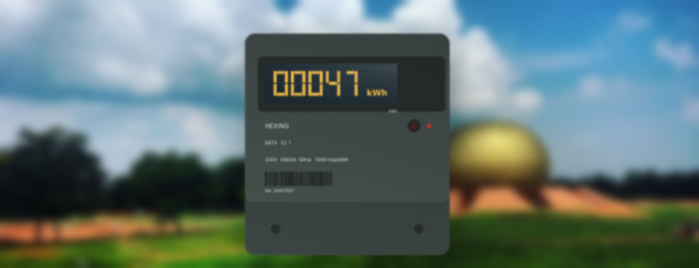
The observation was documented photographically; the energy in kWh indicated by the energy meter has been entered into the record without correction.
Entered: 47 kWh
